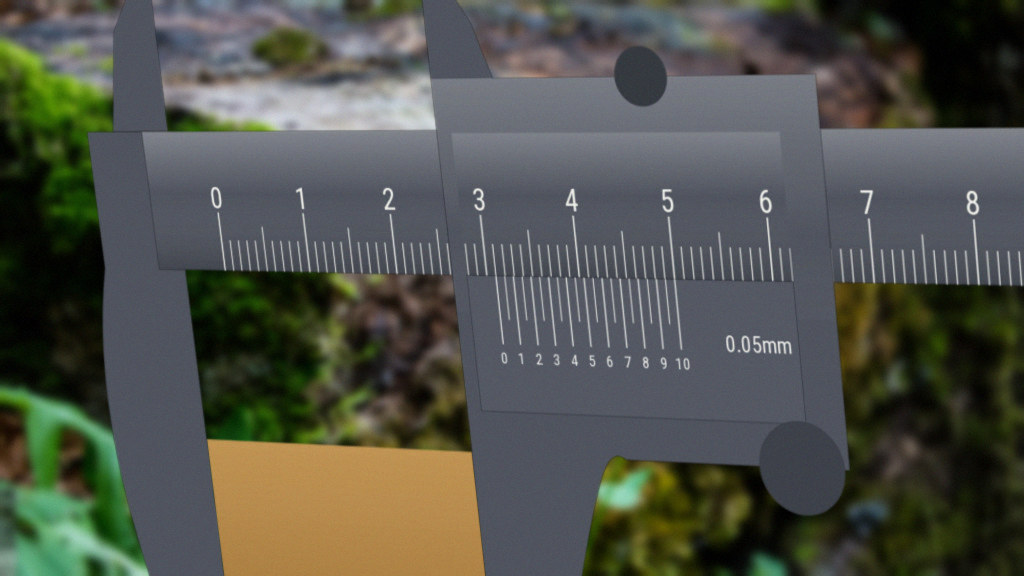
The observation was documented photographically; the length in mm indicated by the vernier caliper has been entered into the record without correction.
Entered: 31.0 mm
